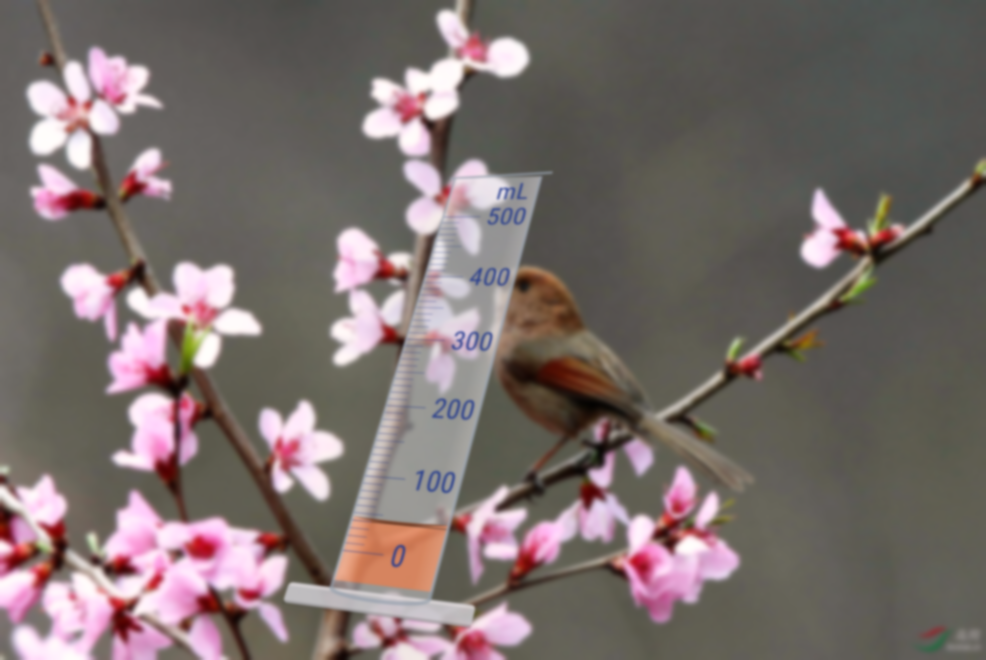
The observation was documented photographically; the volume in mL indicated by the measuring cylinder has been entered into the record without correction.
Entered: 40 mL
